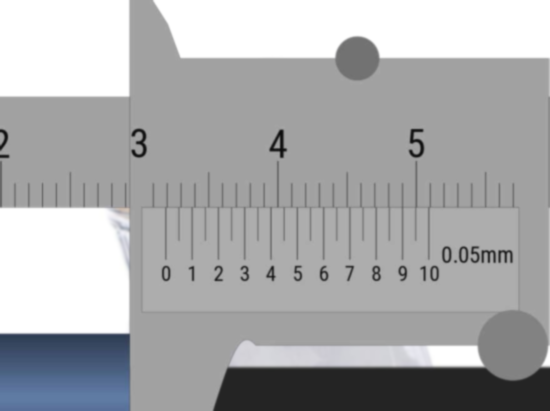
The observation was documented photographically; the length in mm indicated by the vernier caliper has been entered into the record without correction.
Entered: 31.9 mm
